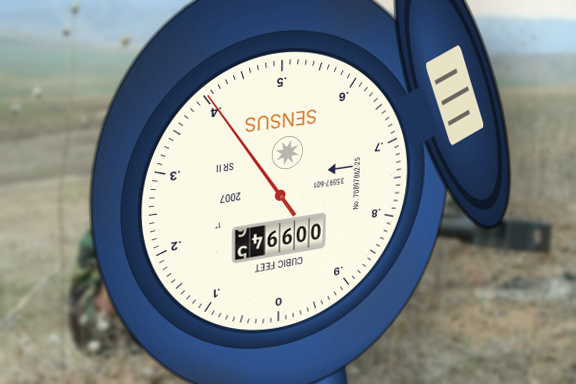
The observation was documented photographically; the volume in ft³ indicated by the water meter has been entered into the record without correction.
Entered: 9945.40 ft³
